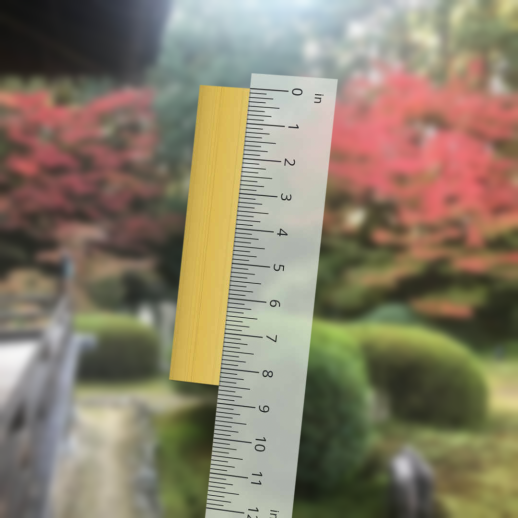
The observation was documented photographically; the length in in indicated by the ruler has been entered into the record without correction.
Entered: 8.5 in
